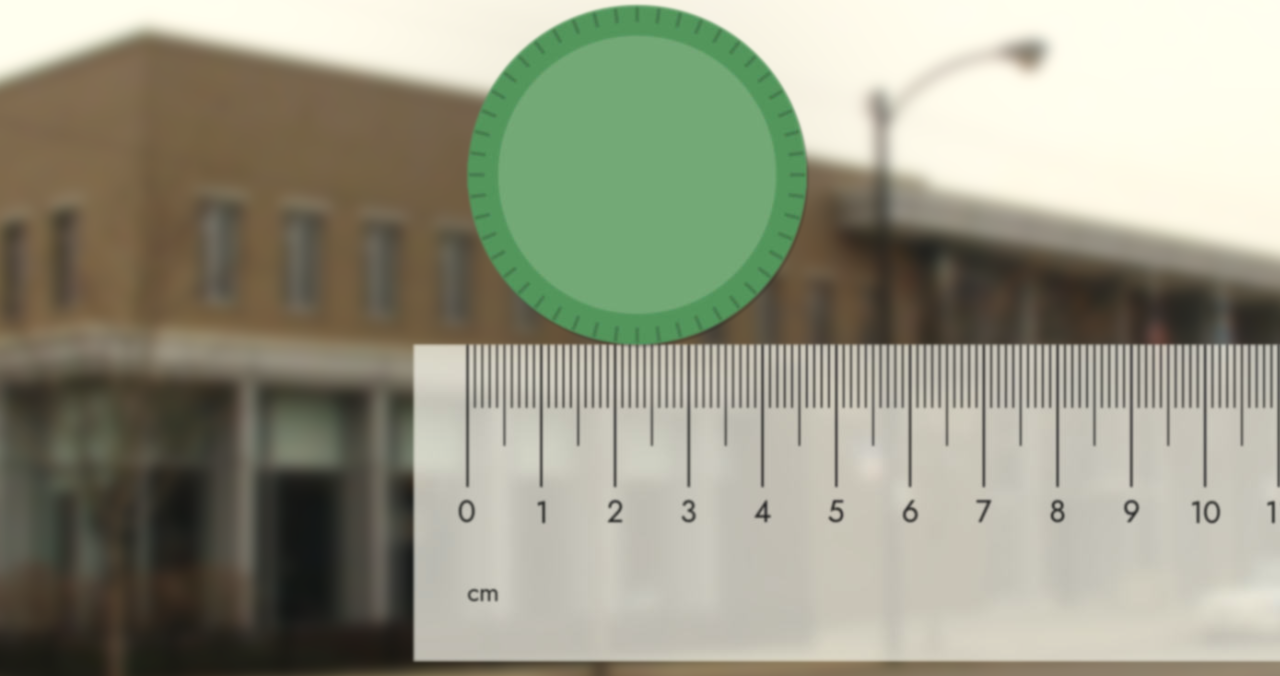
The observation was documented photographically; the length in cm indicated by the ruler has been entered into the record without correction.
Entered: 4.6 cm
